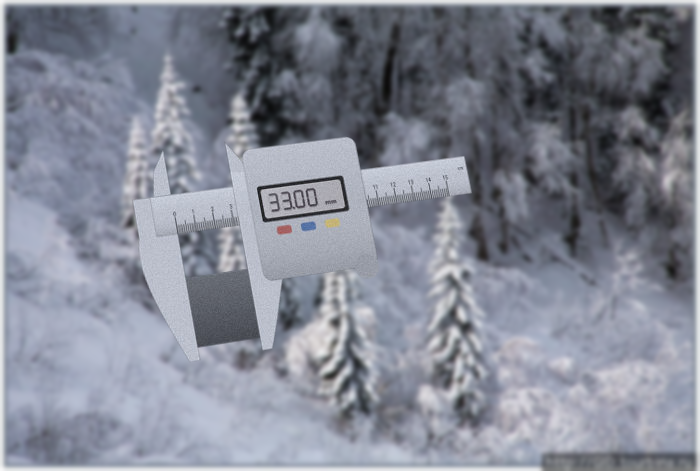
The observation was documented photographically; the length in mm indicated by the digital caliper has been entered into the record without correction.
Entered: 33.00 mm
